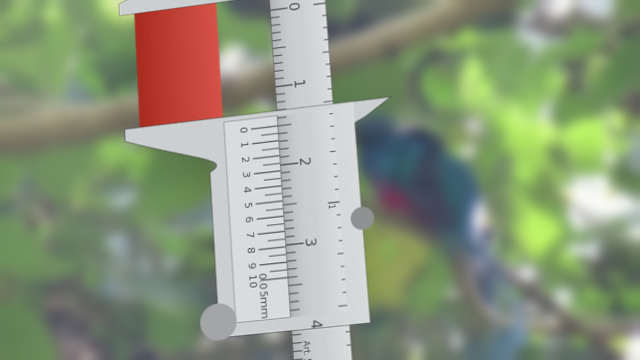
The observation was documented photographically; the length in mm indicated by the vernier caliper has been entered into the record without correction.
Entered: 15.0 mm
